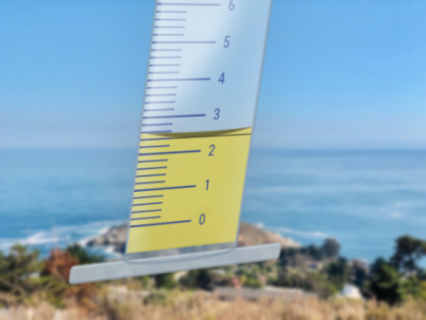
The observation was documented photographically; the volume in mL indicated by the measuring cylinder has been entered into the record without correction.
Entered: 2.4 mL
